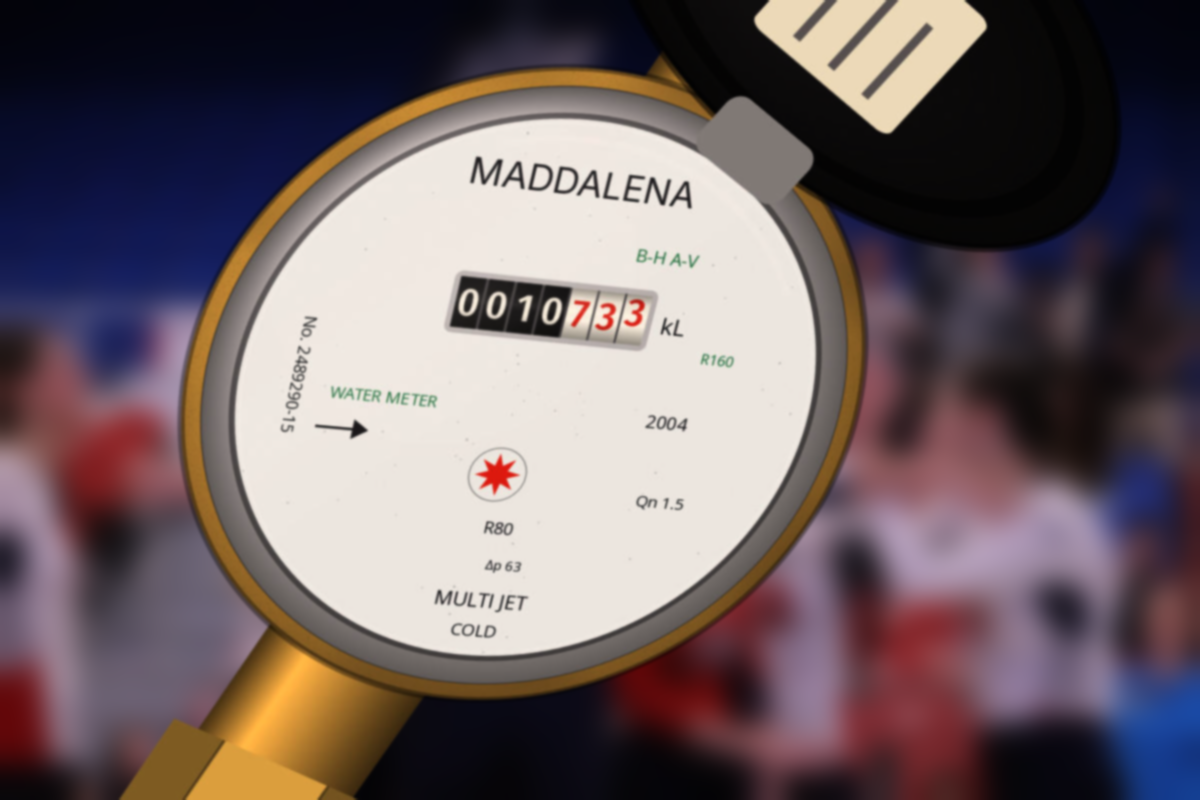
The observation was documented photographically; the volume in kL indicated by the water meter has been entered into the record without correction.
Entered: 10.733 kL
